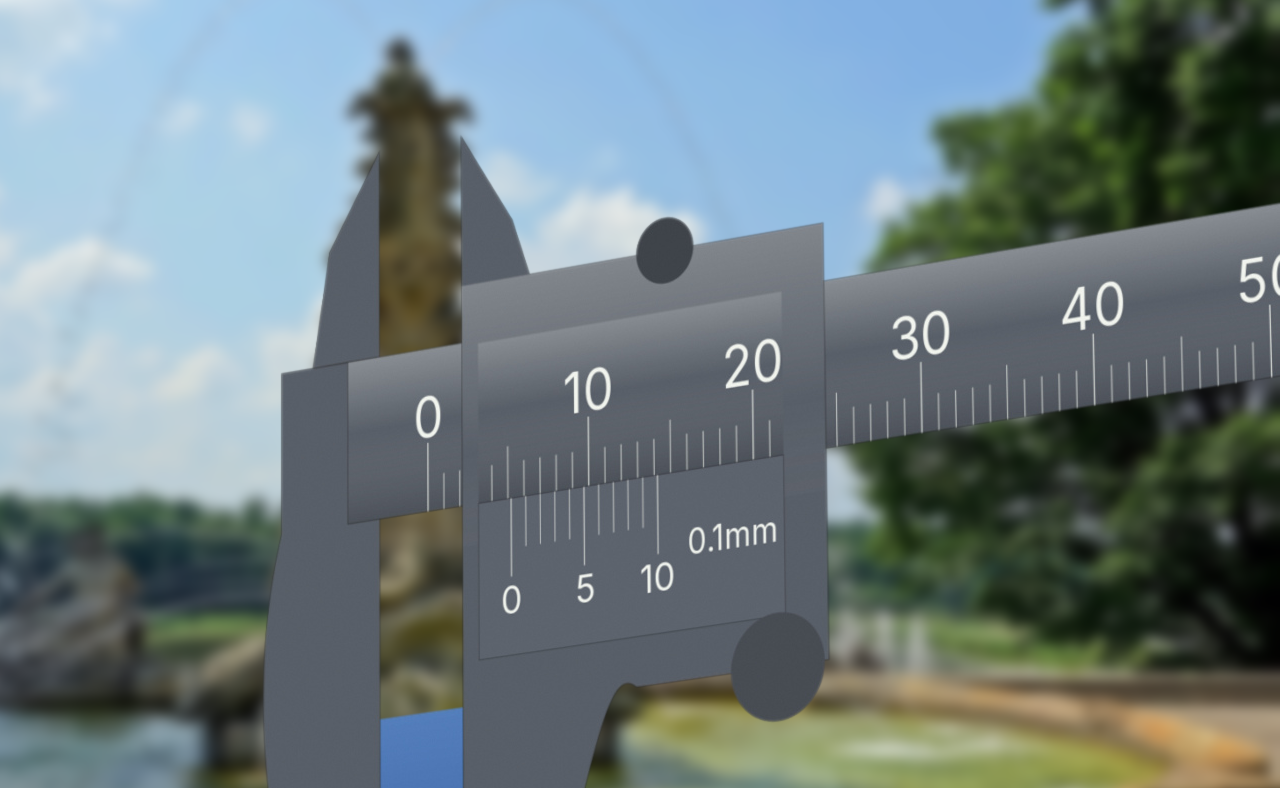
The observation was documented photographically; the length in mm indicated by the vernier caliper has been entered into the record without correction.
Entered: 5.2 mm
